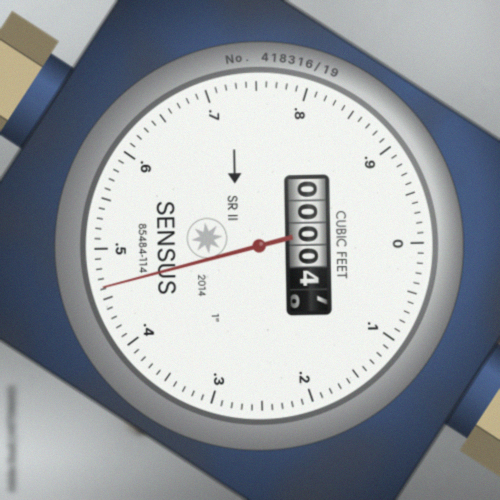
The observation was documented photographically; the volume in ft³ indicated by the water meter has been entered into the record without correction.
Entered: 47.46 ft³
